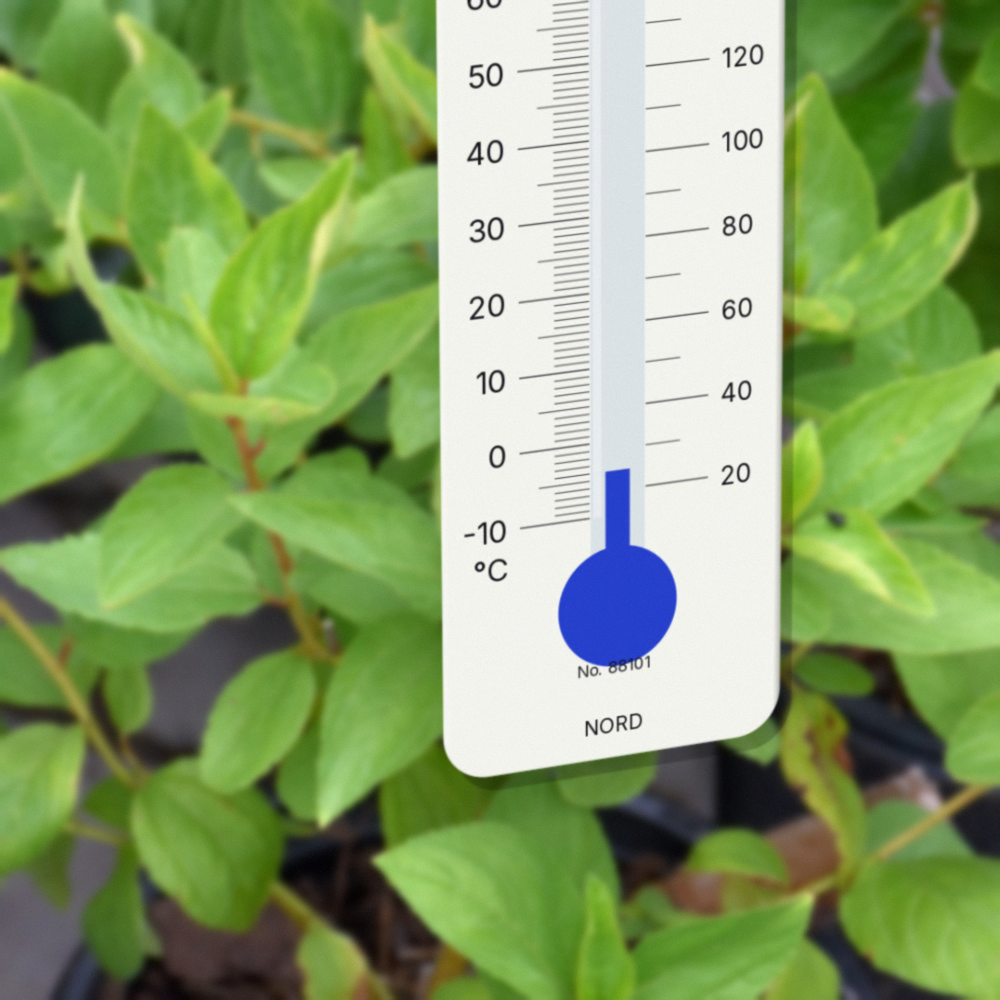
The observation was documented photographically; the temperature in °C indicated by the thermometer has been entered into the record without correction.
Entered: -4 °C
